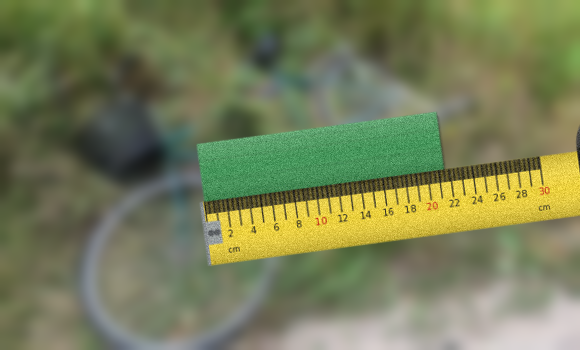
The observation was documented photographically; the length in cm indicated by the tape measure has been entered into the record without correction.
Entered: 21.5 cm
